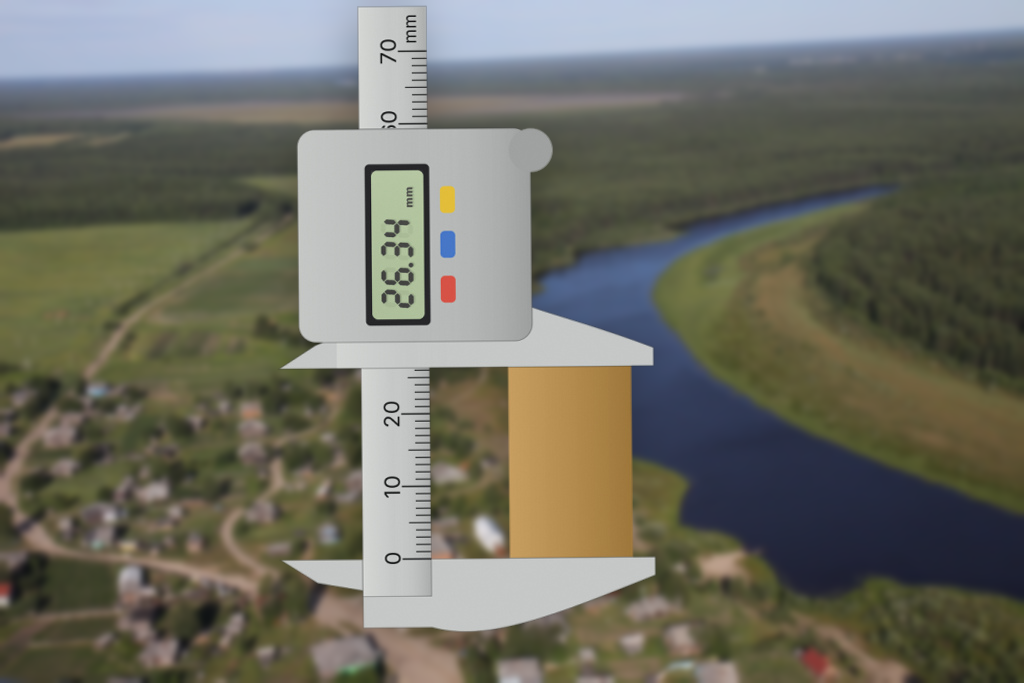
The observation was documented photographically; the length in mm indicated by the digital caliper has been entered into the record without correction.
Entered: 26.34 mm
